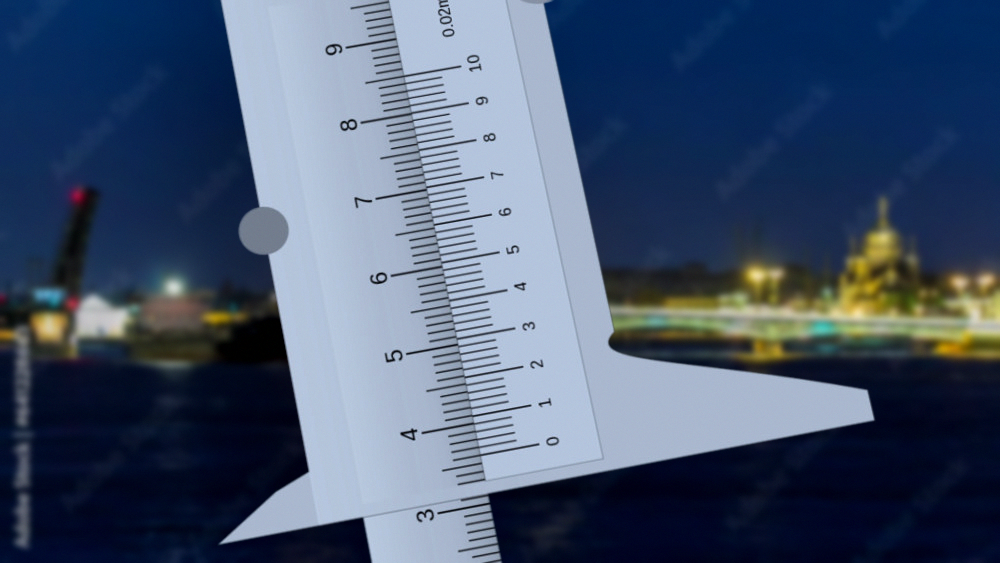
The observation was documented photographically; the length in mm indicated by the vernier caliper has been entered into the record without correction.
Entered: 36.0 mm
